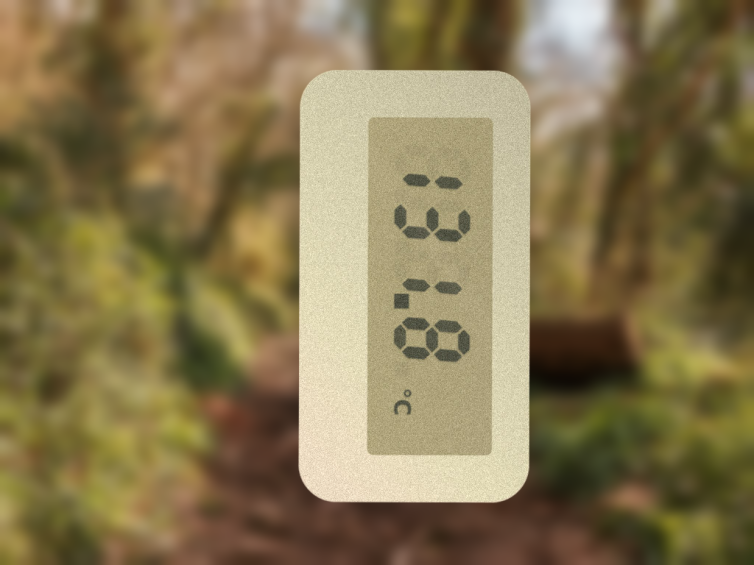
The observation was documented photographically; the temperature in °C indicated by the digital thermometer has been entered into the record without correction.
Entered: 131.8 °C
